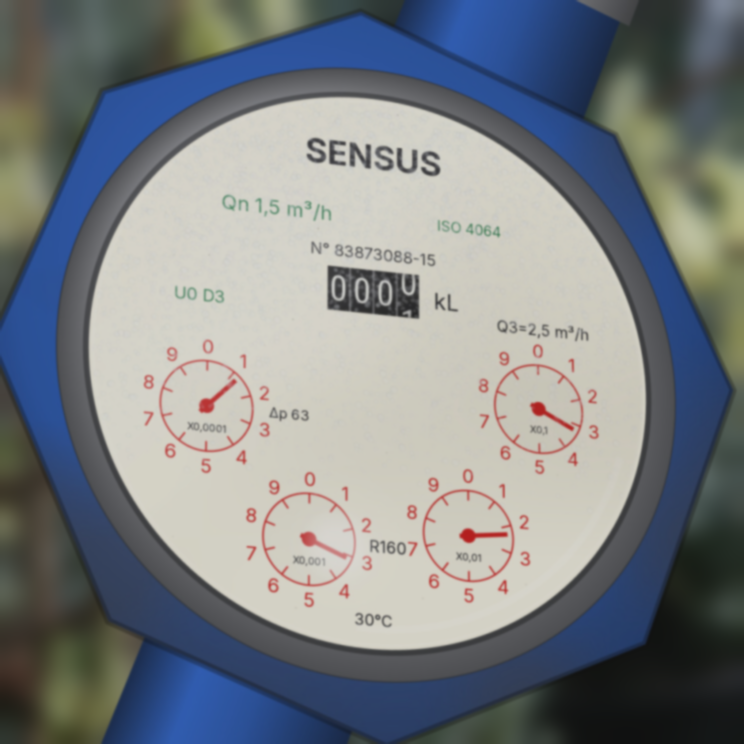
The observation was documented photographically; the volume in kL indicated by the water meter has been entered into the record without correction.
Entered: 0.3231 kL
